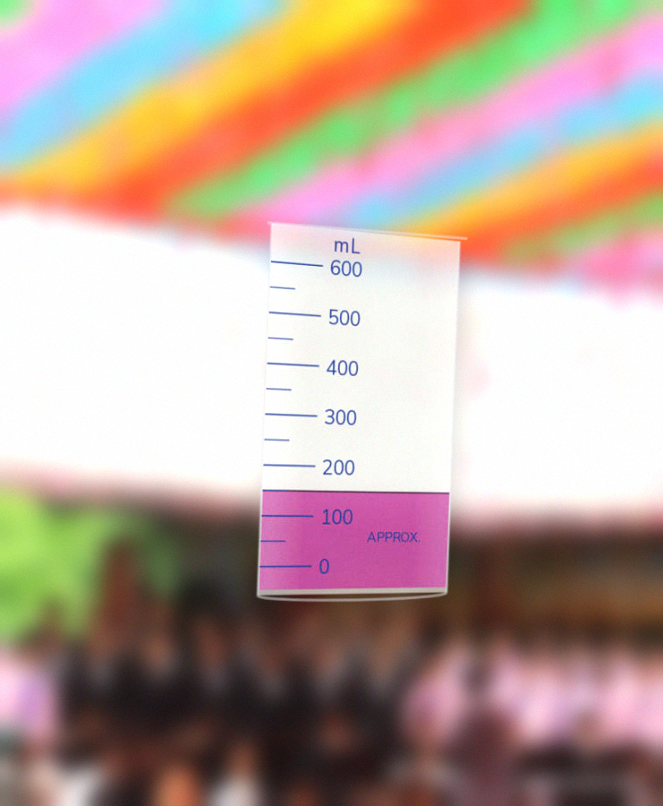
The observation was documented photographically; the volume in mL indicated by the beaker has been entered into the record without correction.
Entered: 150 mL
